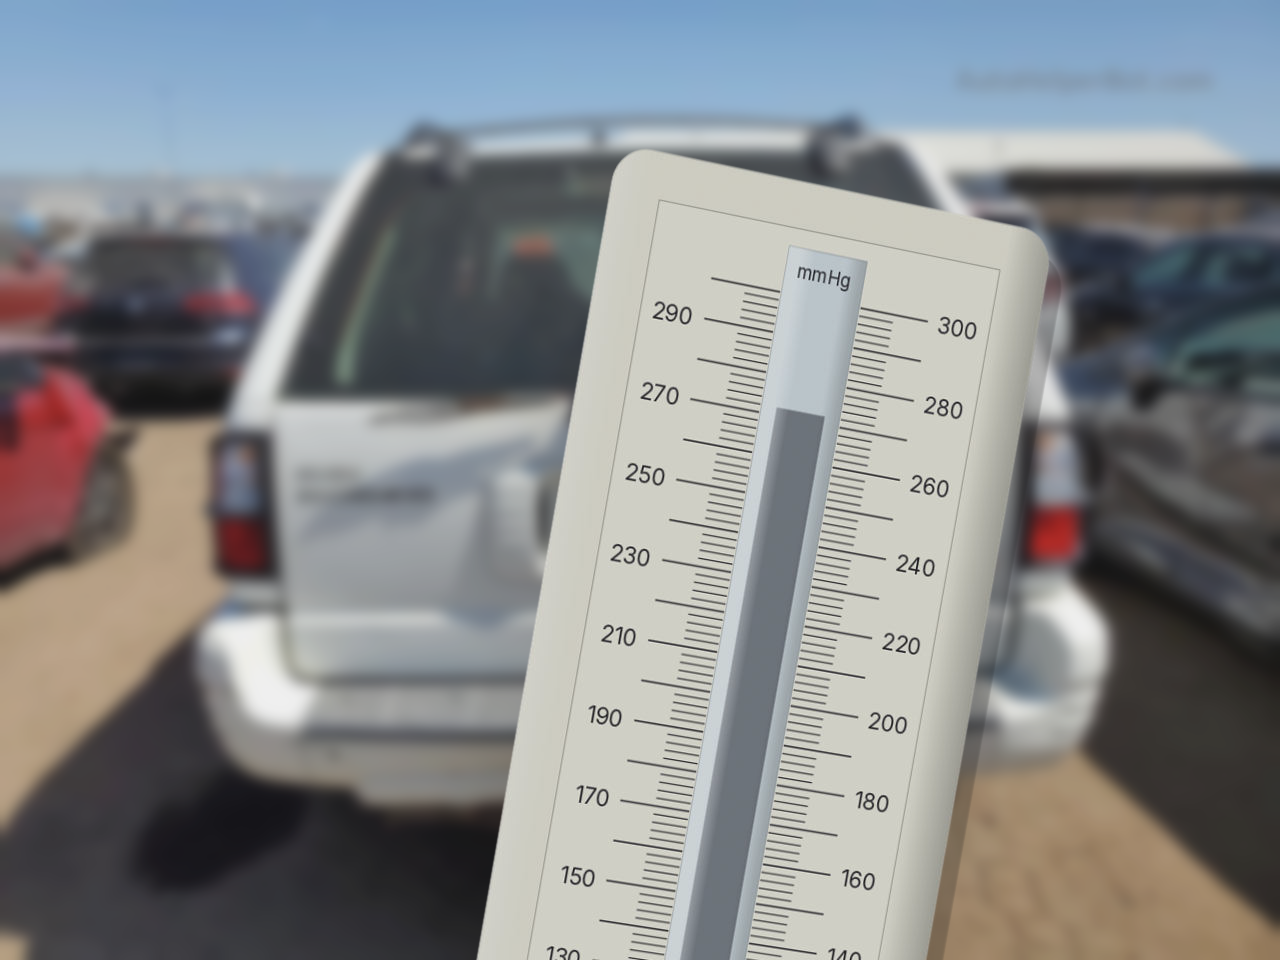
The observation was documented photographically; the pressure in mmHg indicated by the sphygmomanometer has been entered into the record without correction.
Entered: 272 mmHg
